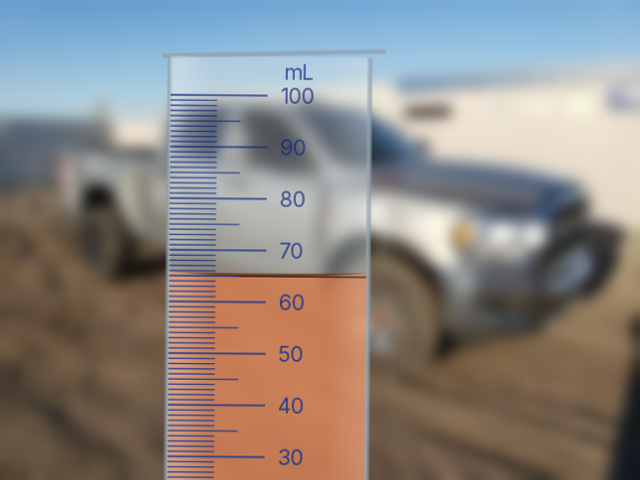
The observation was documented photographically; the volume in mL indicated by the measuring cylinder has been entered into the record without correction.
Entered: 65 mL
